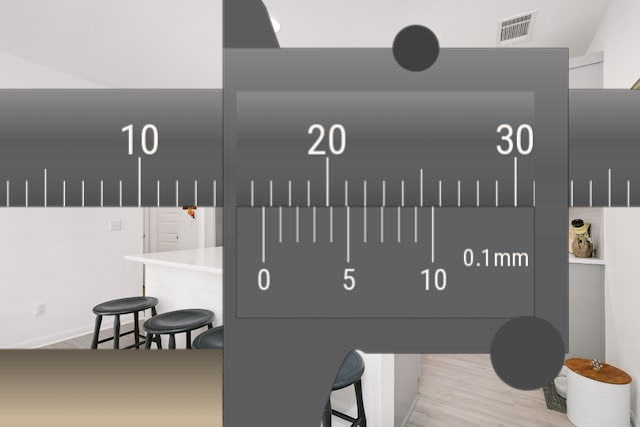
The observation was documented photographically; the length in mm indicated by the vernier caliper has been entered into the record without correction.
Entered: 16.6 mm
